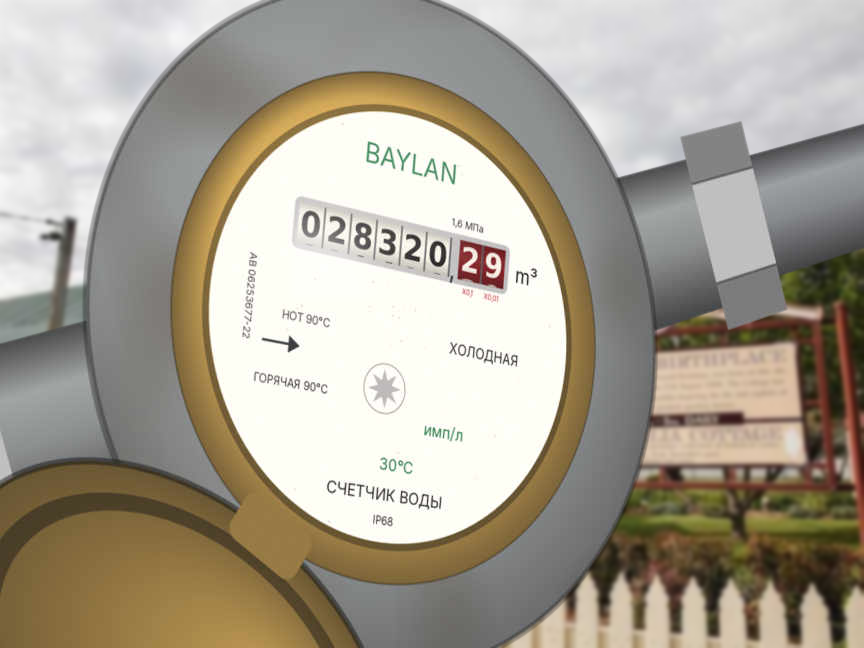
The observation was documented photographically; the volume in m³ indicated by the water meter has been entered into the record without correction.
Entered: 28320.29 m³
